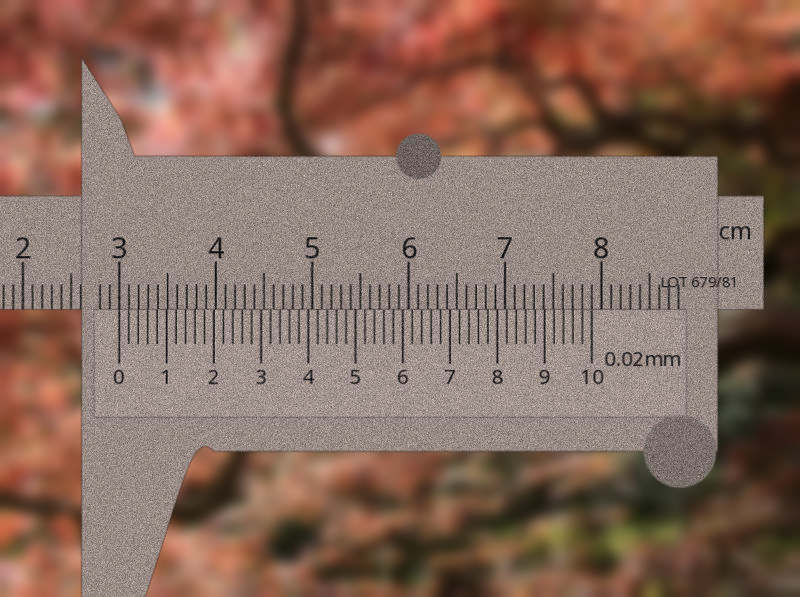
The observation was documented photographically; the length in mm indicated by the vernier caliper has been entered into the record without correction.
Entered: 30.0 mm
